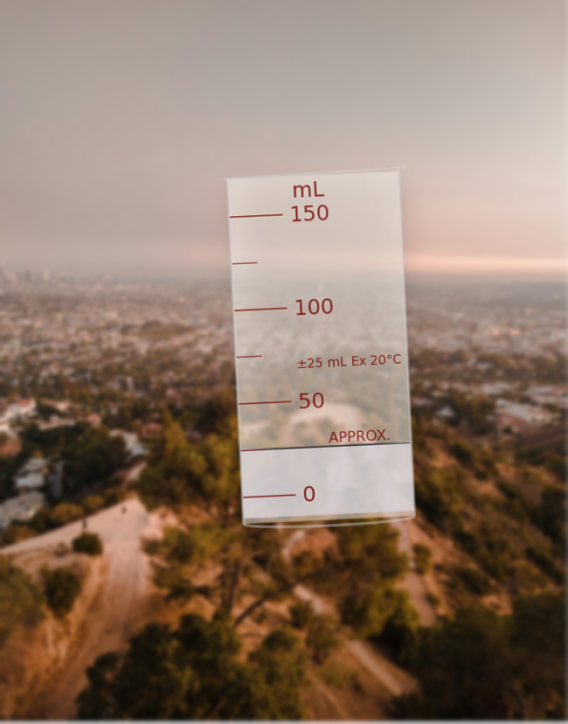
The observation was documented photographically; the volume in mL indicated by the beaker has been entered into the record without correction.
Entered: 25 mL
